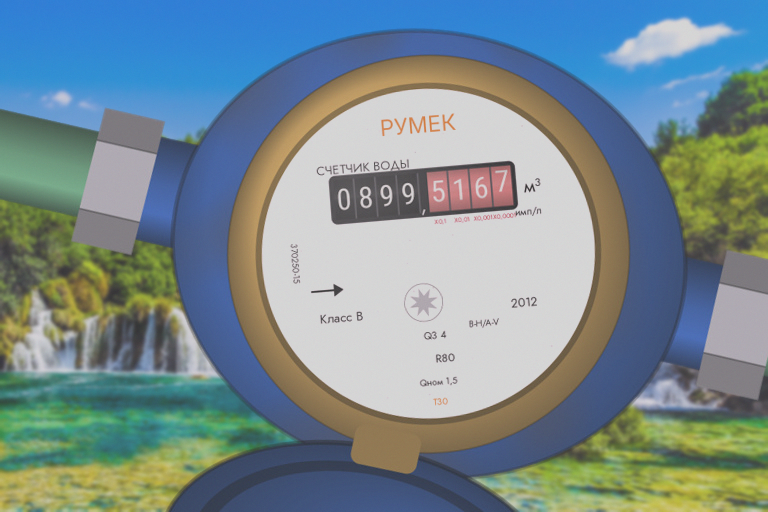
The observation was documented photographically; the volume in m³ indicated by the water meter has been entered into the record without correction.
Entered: 899.5167 m³
